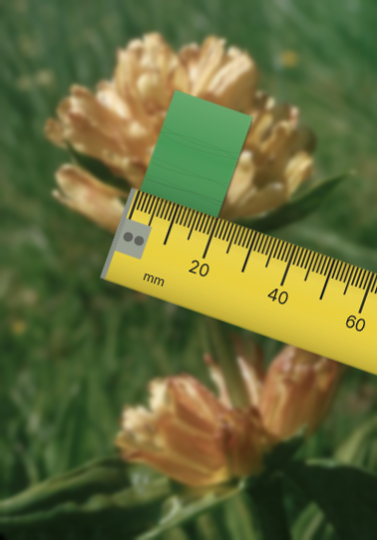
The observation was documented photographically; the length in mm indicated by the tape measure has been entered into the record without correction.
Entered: 20 mm
